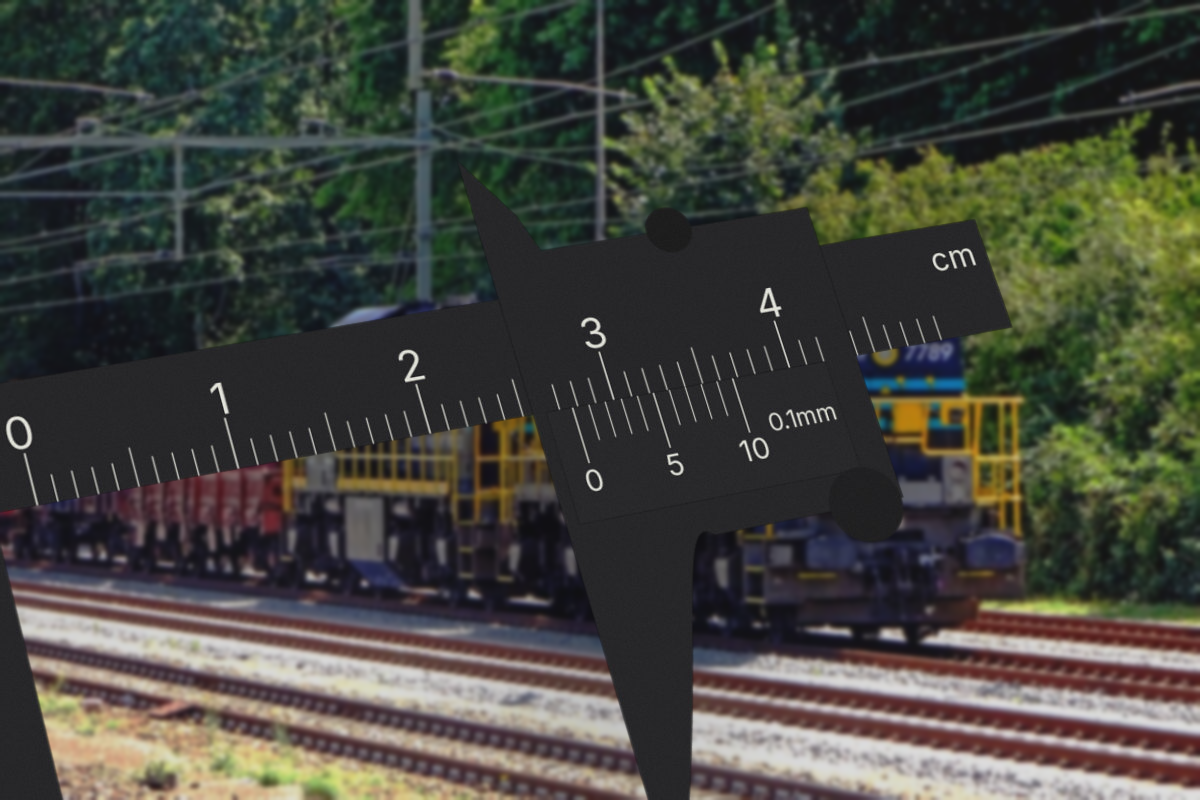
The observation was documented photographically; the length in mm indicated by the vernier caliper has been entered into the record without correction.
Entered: 27.7 mm
